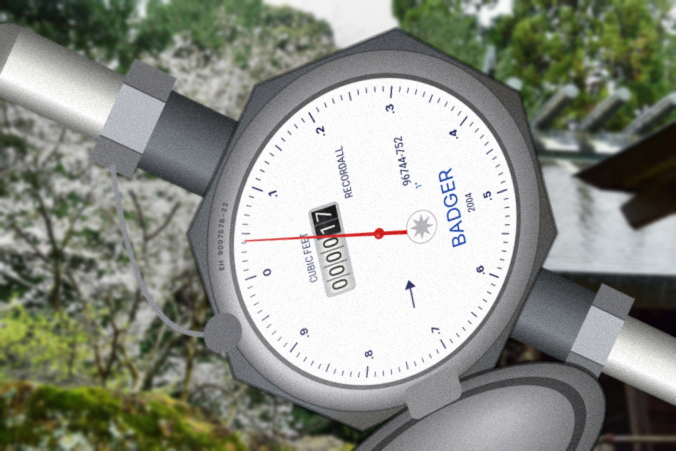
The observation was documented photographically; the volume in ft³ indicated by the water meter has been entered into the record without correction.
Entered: 17.04 ft³
